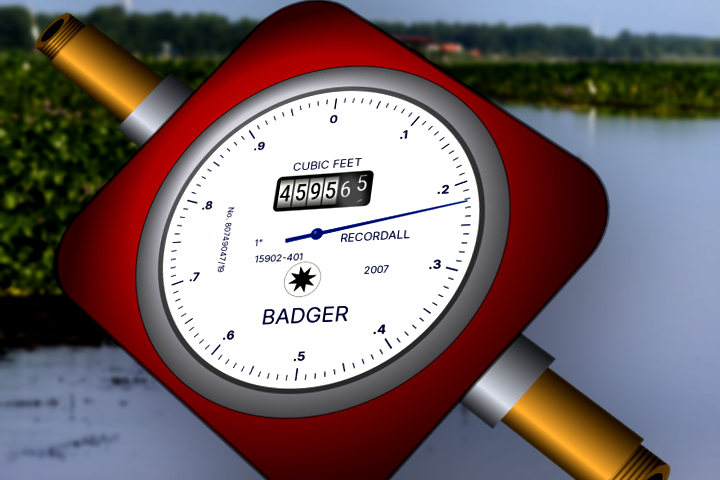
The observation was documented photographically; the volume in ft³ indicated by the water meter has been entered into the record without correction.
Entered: 459565.22 ft³
